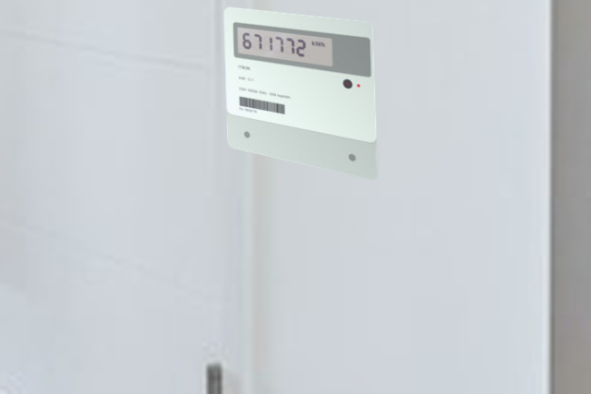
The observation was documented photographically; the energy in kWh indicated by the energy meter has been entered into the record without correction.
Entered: 671772 kWh
